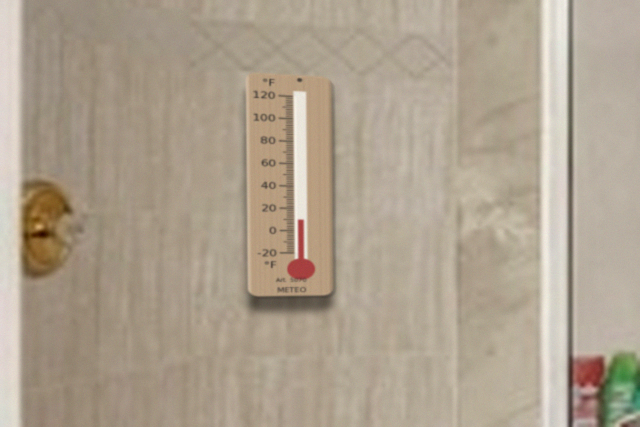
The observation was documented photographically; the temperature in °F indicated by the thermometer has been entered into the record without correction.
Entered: 10 °F
